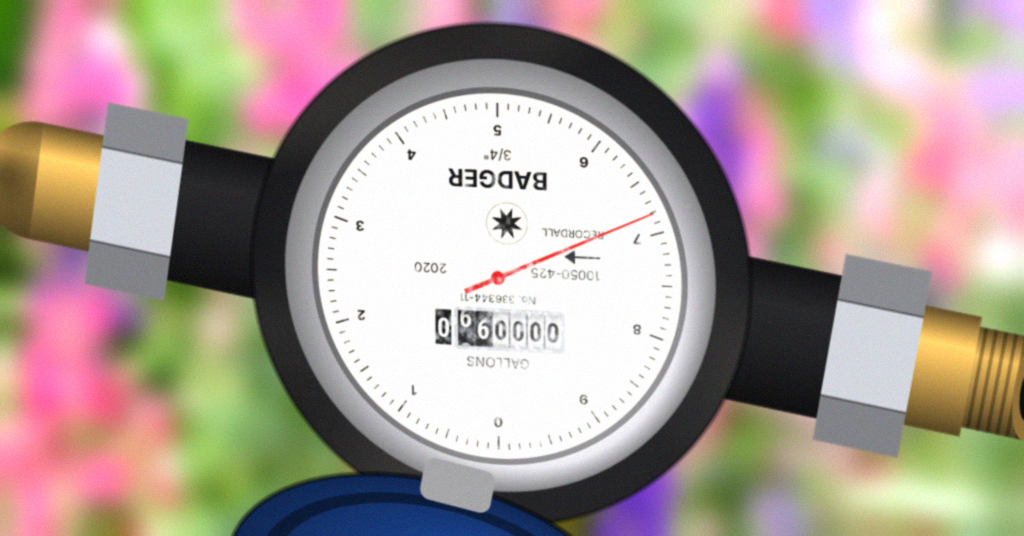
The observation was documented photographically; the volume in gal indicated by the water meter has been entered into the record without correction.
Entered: 986.8 gal
